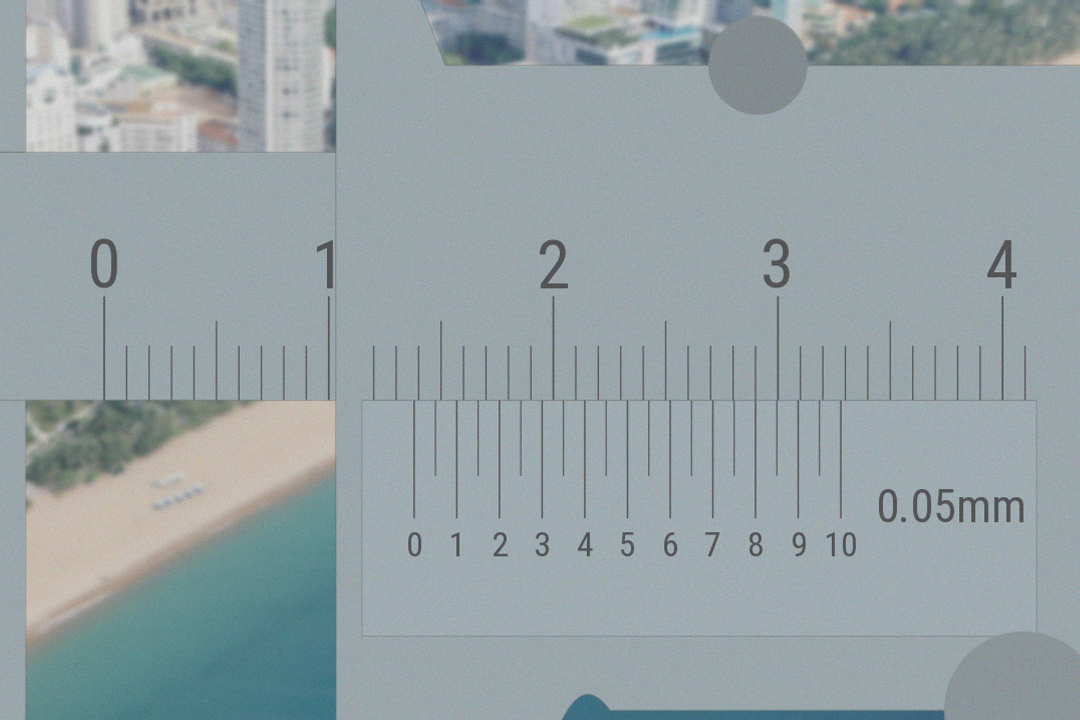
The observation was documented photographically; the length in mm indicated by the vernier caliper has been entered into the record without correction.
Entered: 13.8 mm
